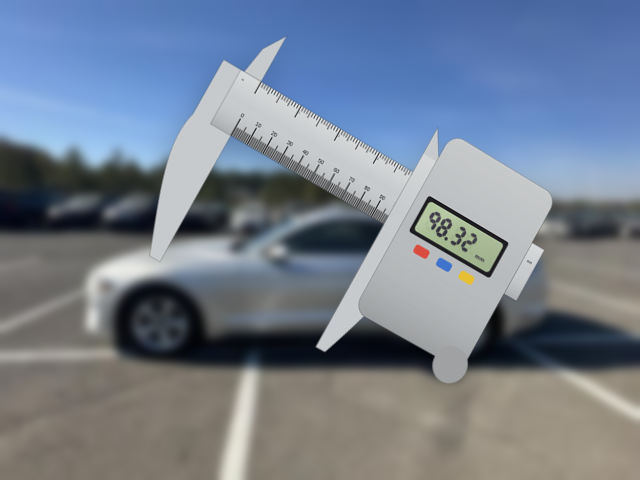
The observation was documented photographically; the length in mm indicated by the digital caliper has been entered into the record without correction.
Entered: 98.32 mm
